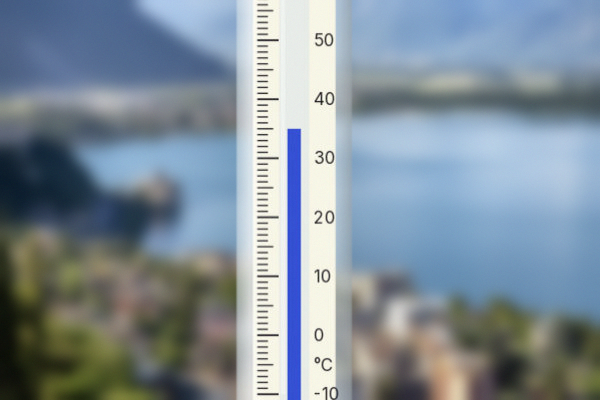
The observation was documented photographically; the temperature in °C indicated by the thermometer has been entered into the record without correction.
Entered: 35 °C
